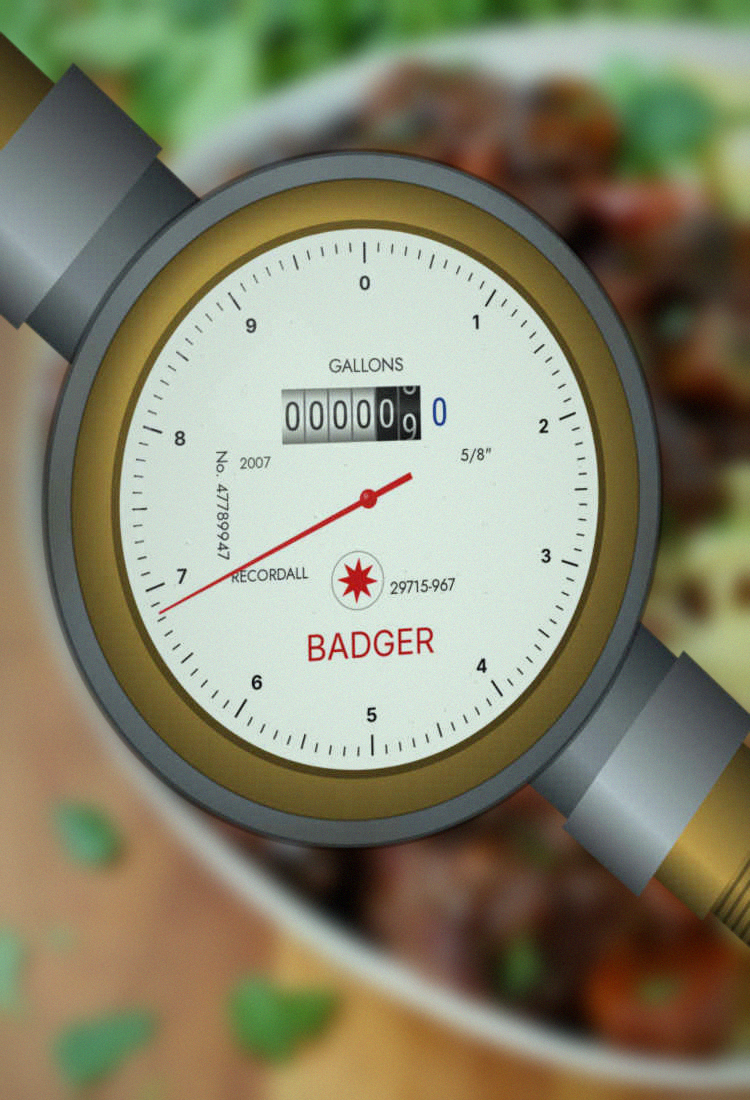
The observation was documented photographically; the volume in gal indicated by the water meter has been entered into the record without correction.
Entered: 86.8 gal
